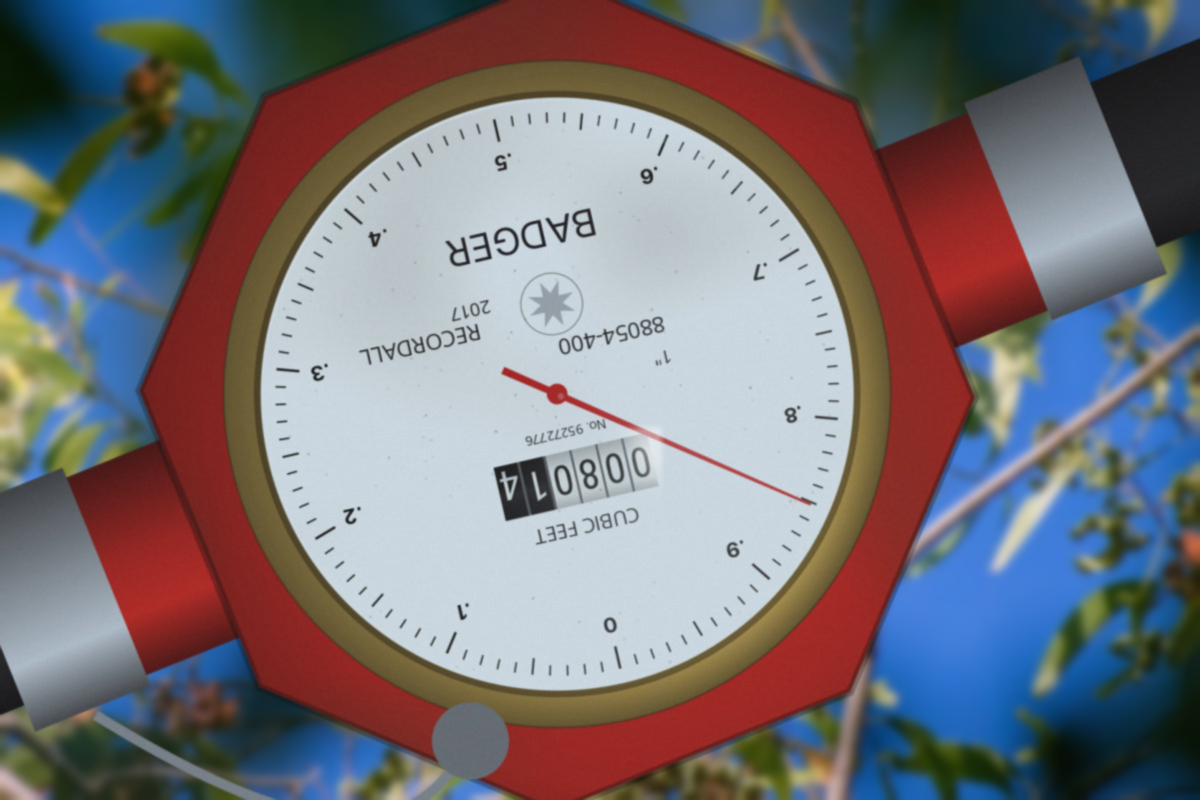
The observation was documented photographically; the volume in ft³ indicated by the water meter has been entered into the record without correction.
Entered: 8013.85 ft³
